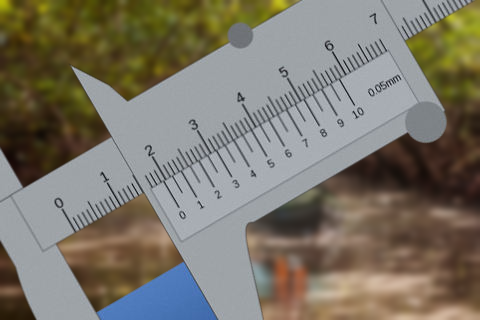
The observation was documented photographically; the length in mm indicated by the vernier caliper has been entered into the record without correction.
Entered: 19.5 mm
